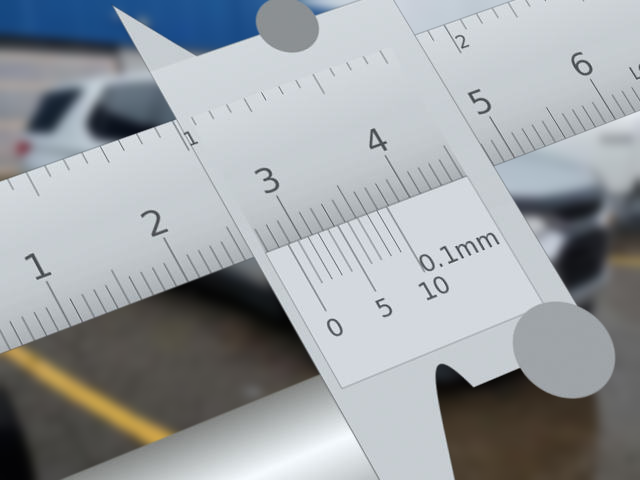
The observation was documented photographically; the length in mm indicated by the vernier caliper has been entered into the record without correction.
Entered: 28.8 mm
